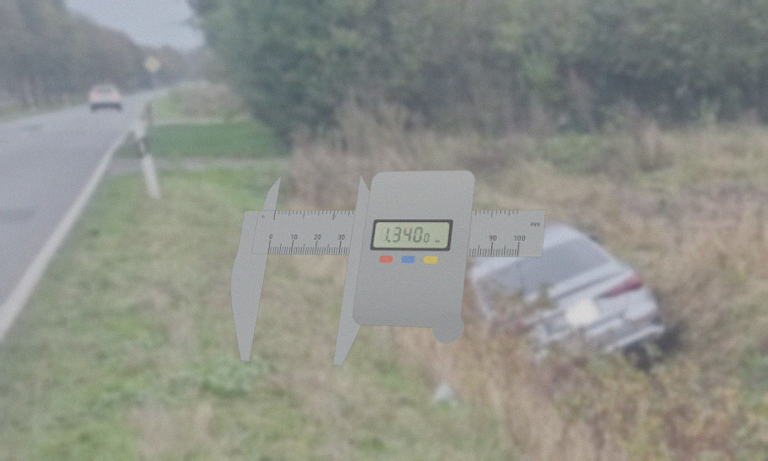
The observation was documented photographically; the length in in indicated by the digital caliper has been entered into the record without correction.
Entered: 1.3400 in
